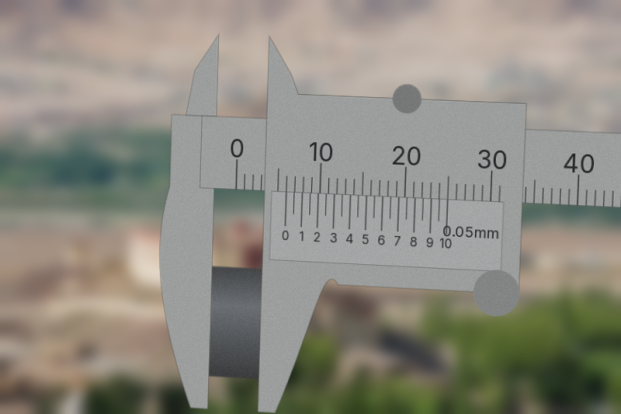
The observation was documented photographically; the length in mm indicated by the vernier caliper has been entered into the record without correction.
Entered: 6.0 mm
